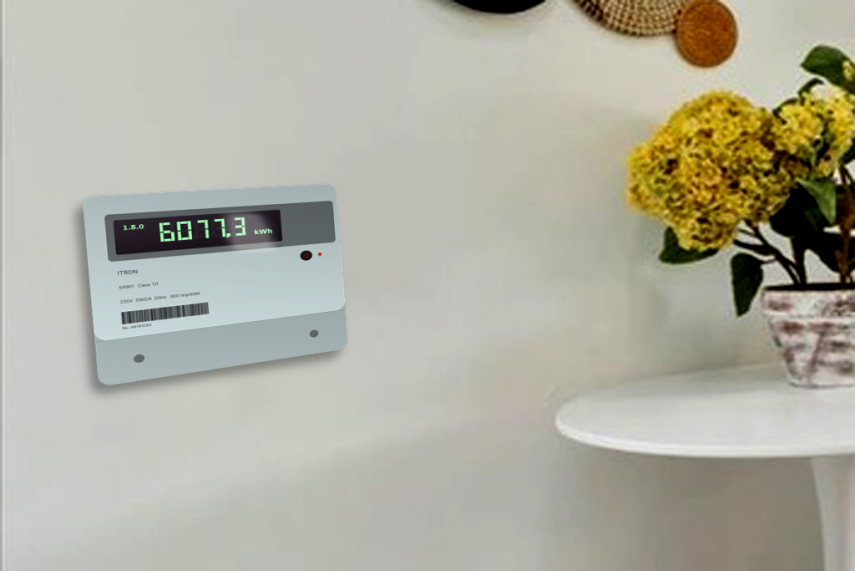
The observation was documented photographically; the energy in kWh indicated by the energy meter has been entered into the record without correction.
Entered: 6077.3 kWh
